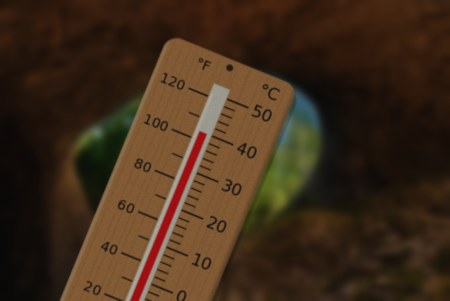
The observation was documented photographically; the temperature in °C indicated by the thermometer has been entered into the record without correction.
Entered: 40 °C
